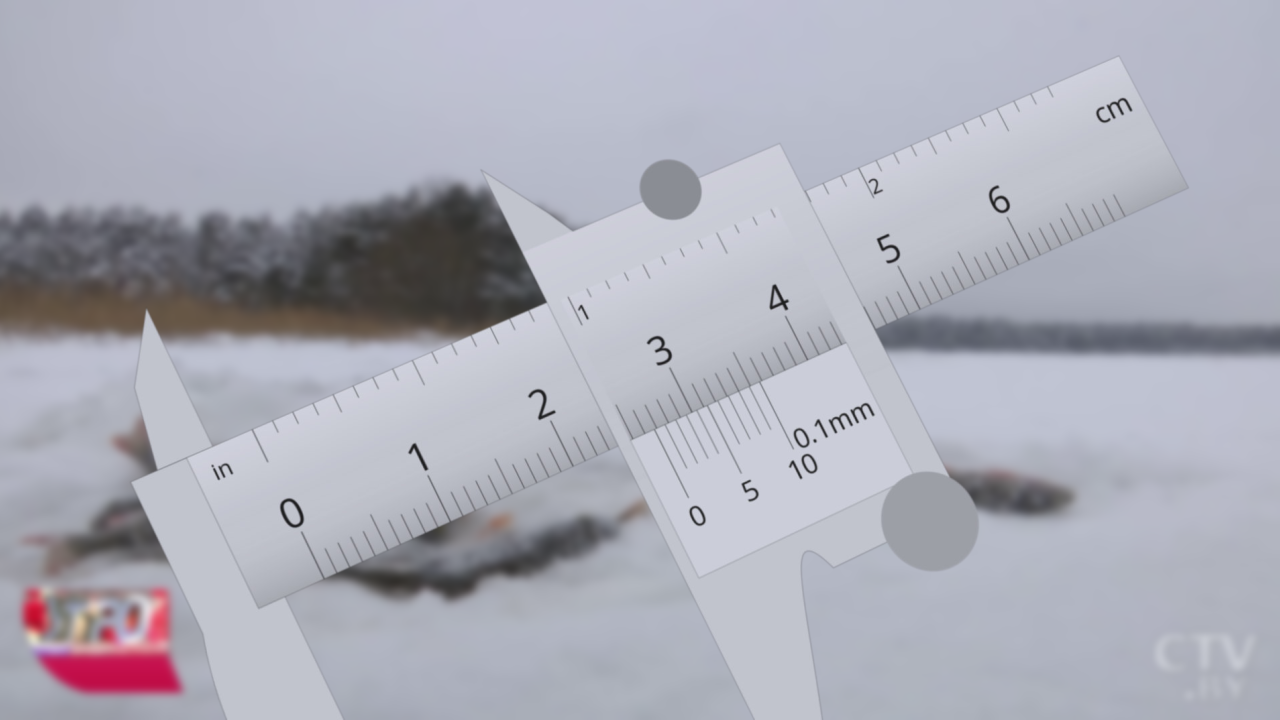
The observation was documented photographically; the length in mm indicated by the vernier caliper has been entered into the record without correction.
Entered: 26.8 mm
